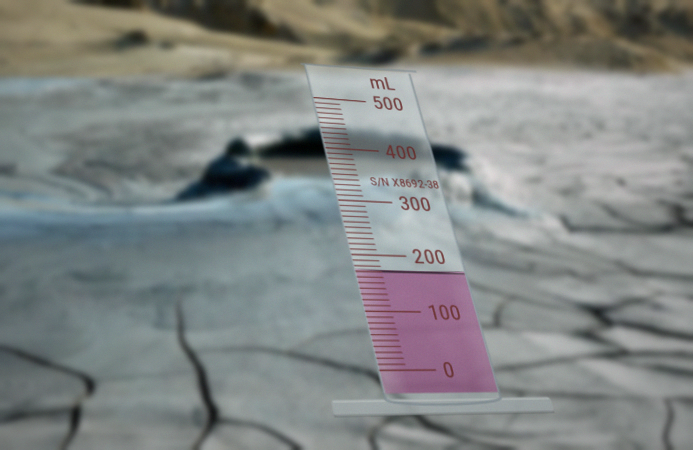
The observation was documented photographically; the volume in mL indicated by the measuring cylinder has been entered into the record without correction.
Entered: 170 mL
